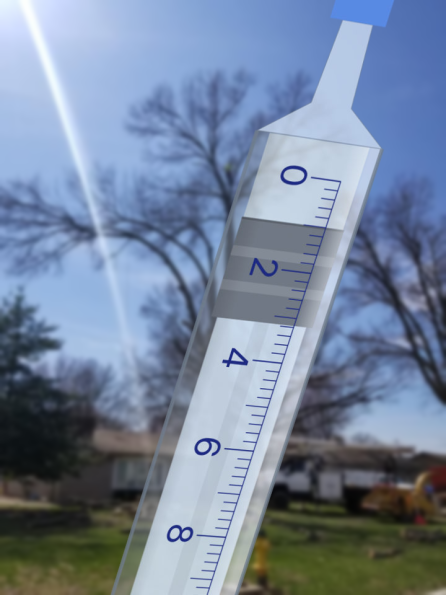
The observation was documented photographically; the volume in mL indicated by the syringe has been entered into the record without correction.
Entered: 1 mL
